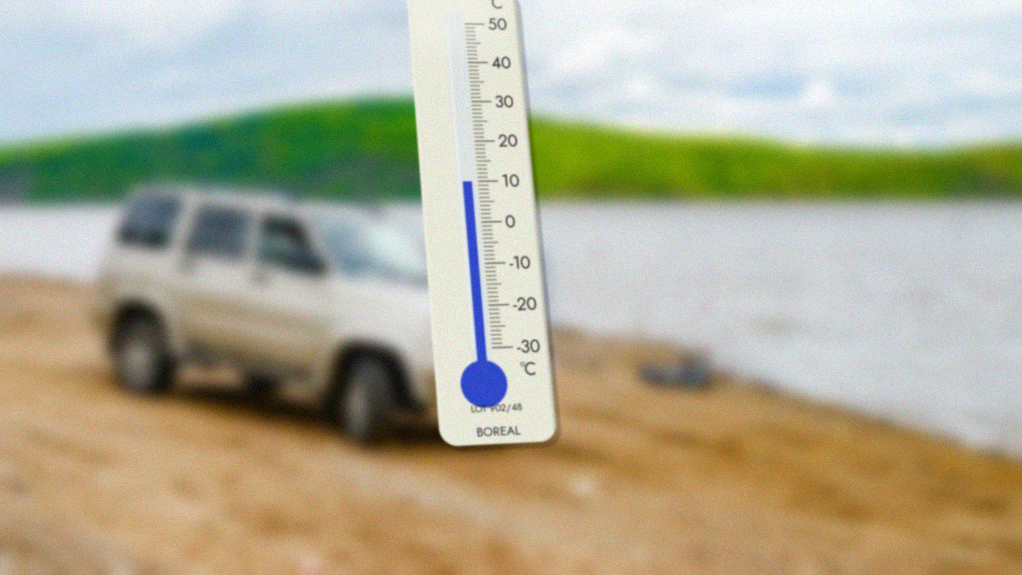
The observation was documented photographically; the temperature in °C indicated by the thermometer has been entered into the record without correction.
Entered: 10 °C
